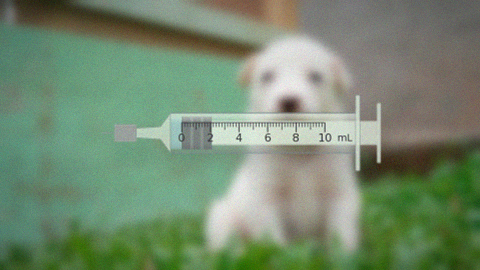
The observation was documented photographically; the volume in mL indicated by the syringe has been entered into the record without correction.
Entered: 0 mL
